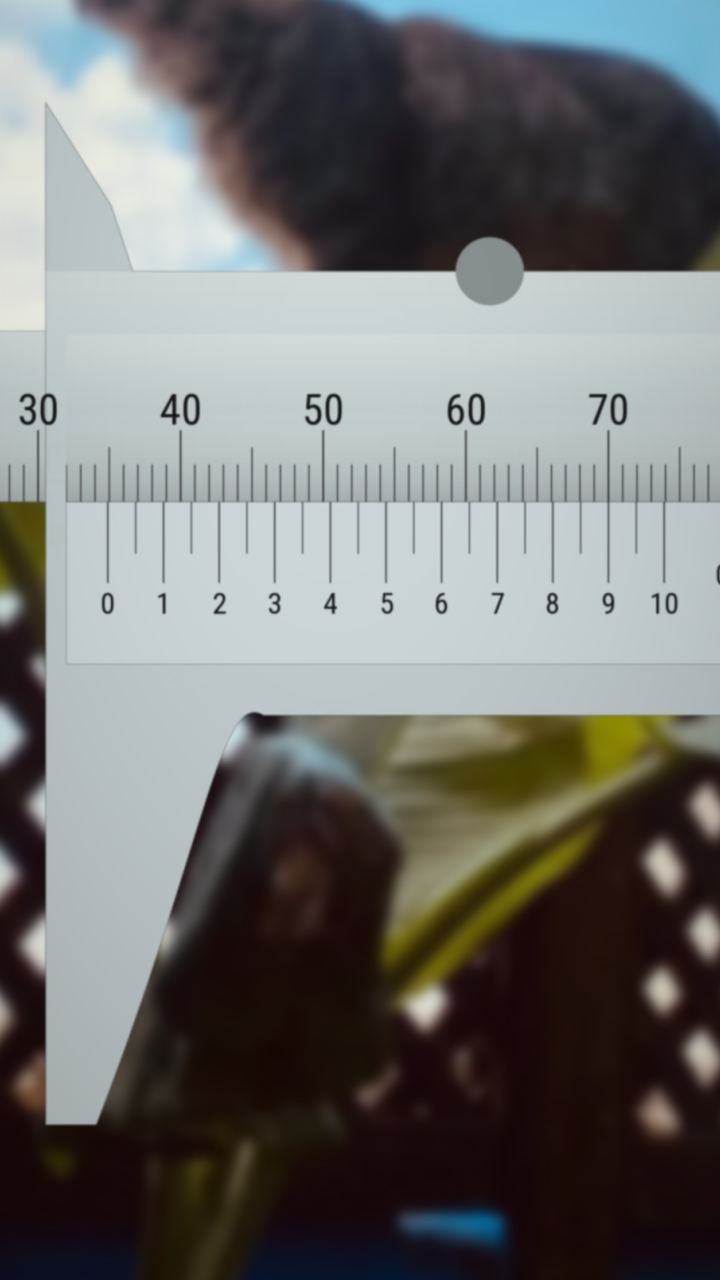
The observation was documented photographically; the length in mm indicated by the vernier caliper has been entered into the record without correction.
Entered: 34.9 mm
